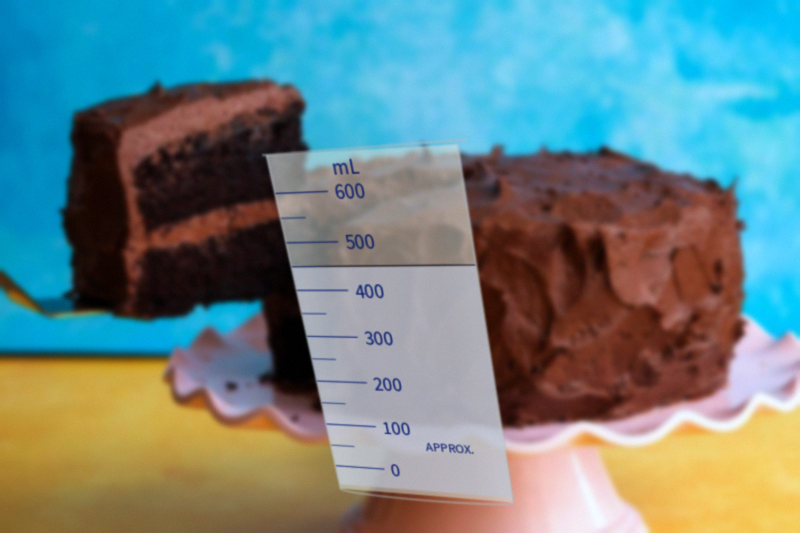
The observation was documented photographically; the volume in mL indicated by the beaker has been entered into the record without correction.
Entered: 450 mL
